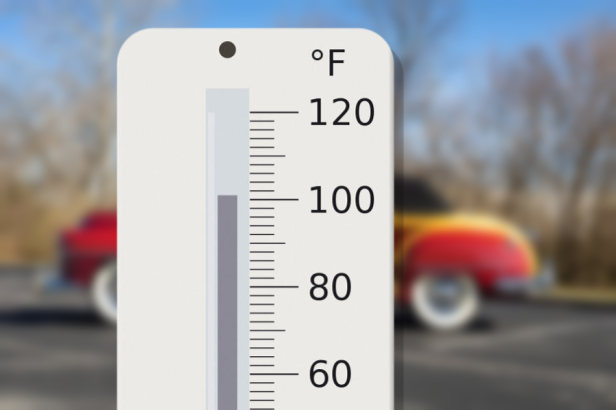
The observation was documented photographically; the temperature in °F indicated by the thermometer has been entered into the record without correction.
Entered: 101 °F
